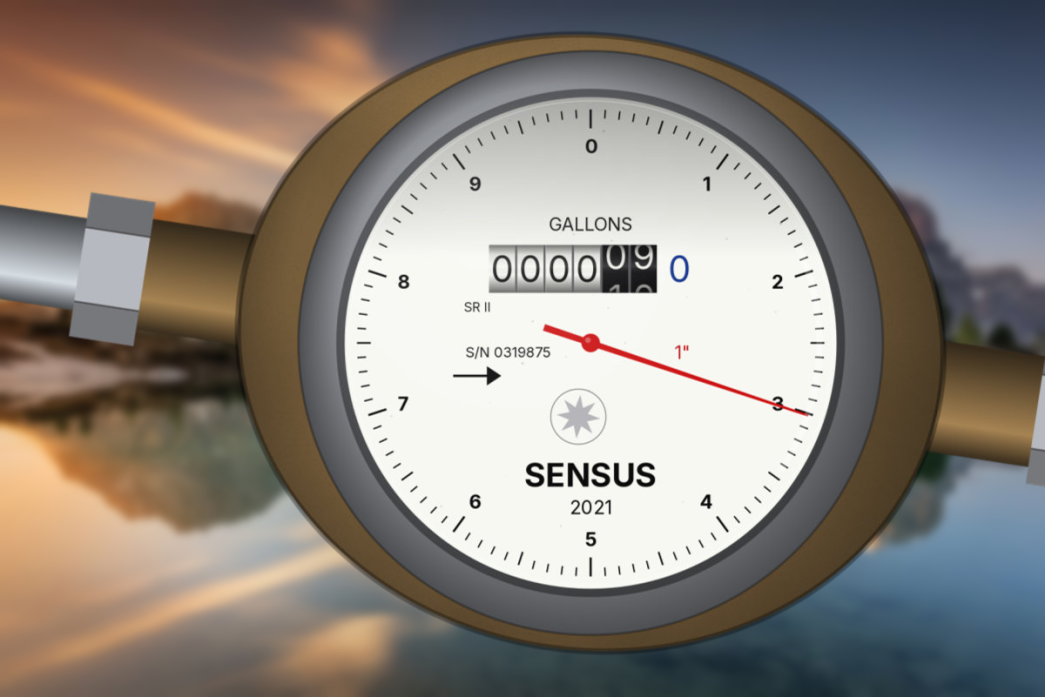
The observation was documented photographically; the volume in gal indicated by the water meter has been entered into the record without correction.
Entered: 93.0 gal
